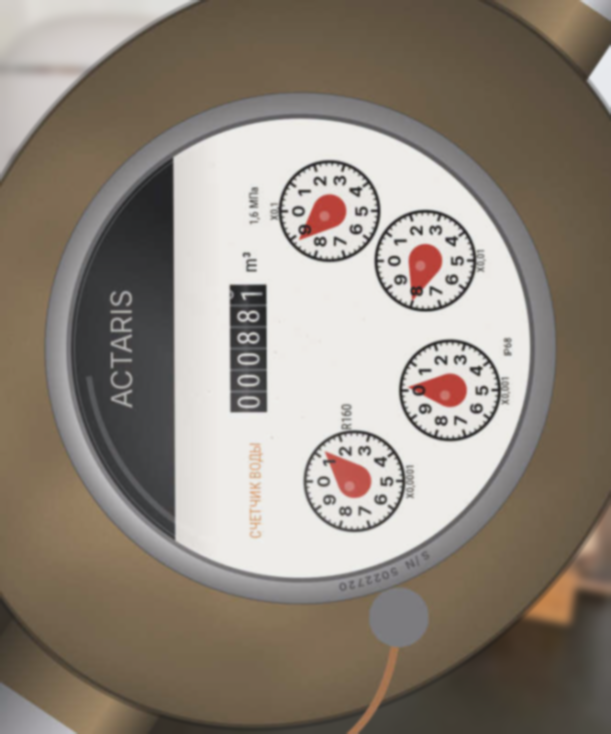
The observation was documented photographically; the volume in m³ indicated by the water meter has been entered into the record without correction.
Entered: 880.8801 m³
